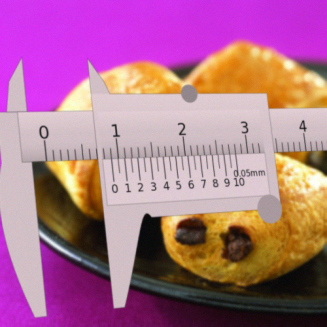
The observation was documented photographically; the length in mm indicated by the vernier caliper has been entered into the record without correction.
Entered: 9.0 mm
